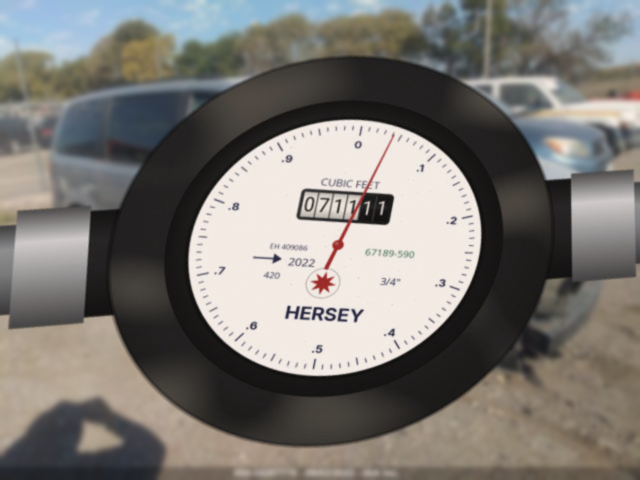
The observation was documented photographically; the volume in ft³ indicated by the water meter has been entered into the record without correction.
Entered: 71111.04 ft³
